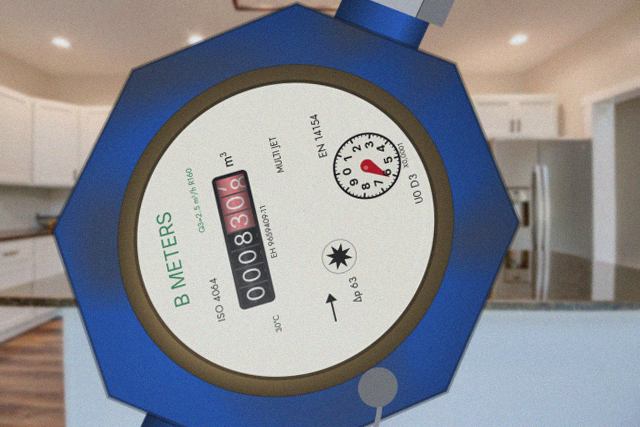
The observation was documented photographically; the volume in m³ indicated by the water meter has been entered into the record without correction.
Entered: 8.3076 m³
